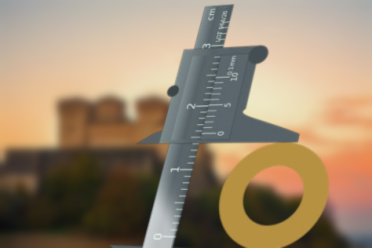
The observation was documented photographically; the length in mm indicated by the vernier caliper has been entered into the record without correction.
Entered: 15.6 mm
